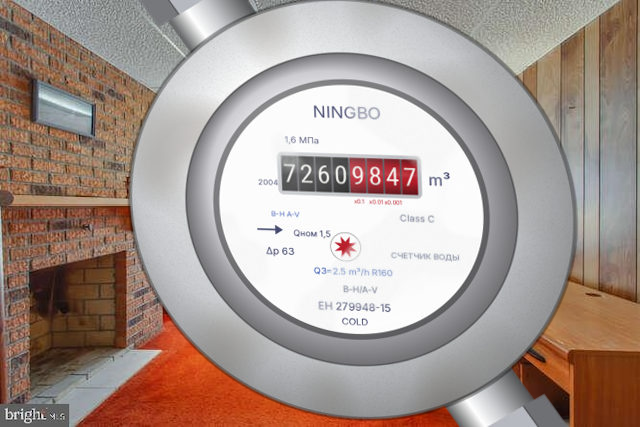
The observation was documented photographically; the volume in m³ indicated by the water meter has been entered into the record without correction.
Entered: 7260.9847 m³
